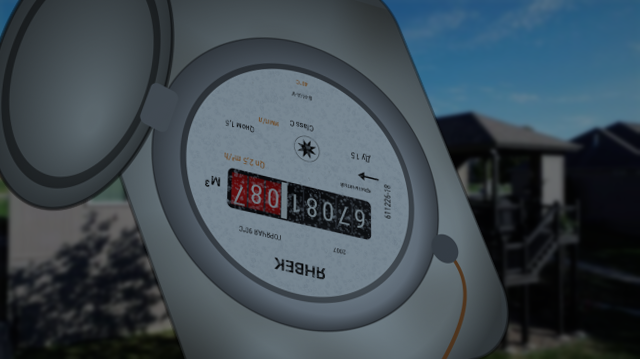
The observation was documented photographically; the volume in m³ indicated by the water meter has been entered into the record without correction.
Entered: 67081.087 m³
